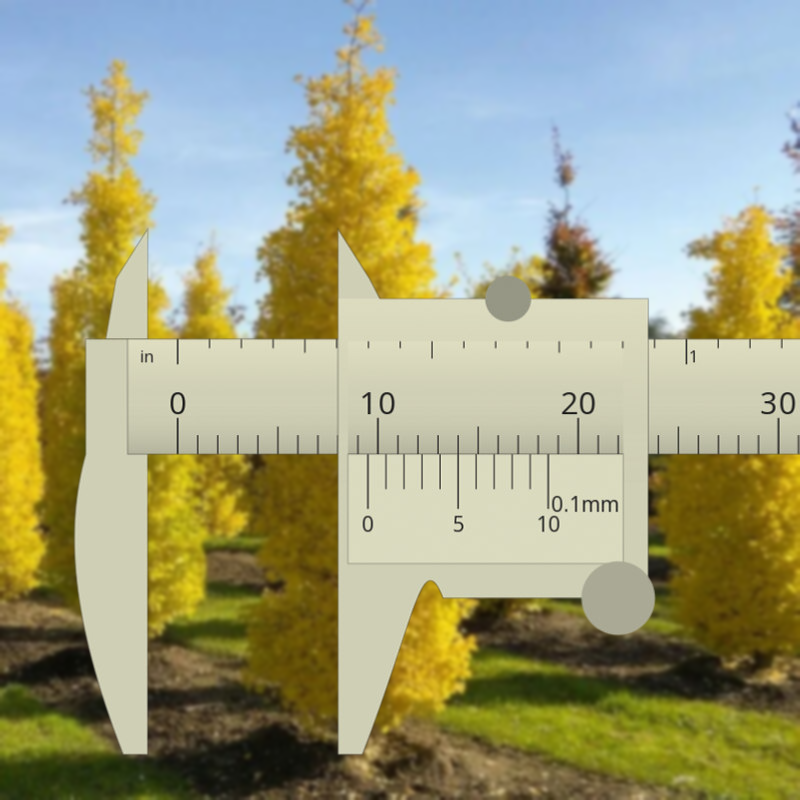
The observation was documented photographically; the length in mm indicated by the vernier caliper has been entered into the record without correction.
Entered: 9.5 mm
